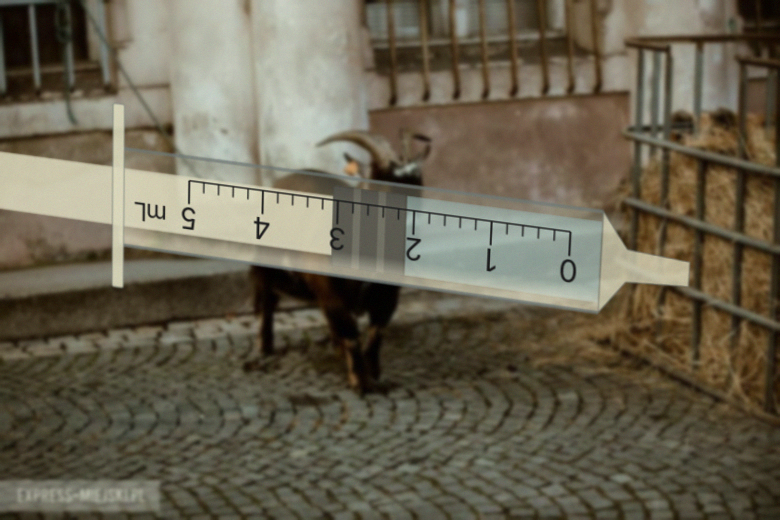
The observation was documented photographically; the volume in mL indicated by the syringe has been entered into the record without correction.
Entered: 2.1 mL
